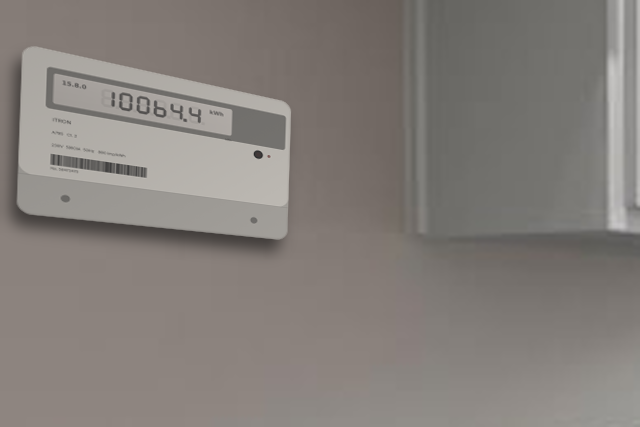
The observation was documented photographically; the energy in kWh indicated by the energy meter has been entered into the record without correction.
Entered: 10064.4 kWh
